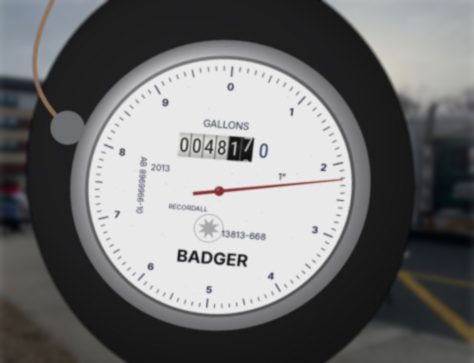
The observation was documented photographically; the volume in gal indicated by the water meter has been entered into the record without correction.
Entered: 48172.2 gal
